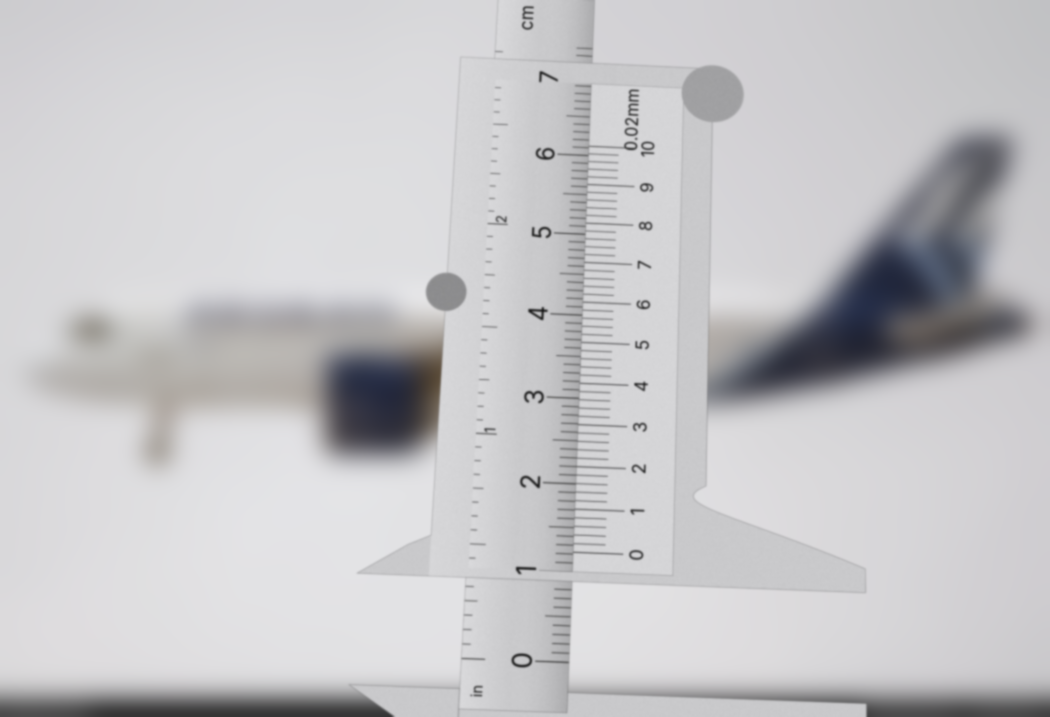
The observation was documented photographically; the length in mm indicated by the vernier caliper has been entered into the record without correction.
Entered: 12.2 mm
